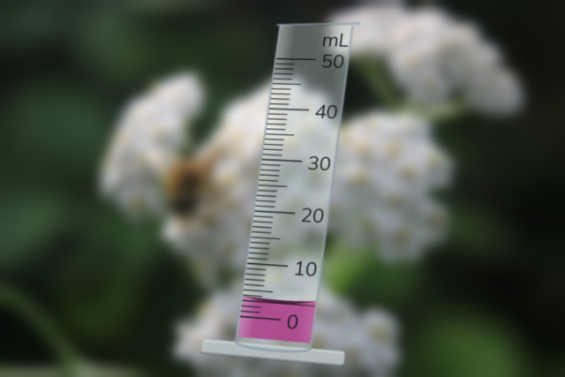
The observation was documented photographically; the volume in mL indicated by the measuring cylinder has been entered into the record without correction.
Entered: 3 mL
